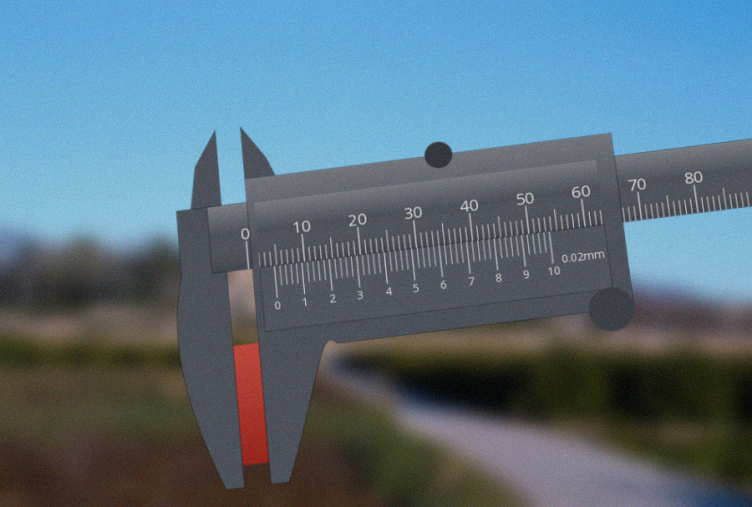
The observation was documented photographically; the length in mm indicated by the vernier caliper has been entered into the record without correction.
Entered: 4.6 mm
